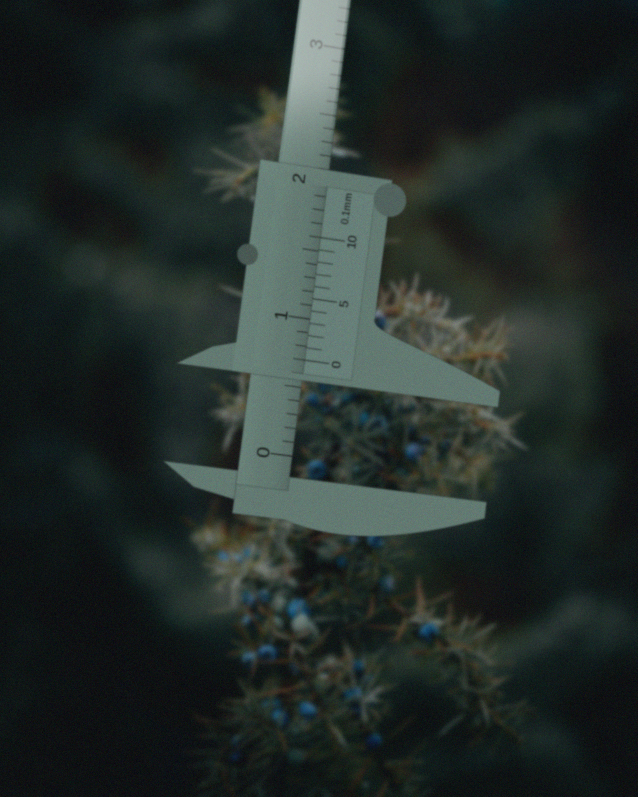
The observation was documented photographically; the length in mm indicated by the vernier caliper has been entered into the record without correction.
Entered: 7.0 mm
